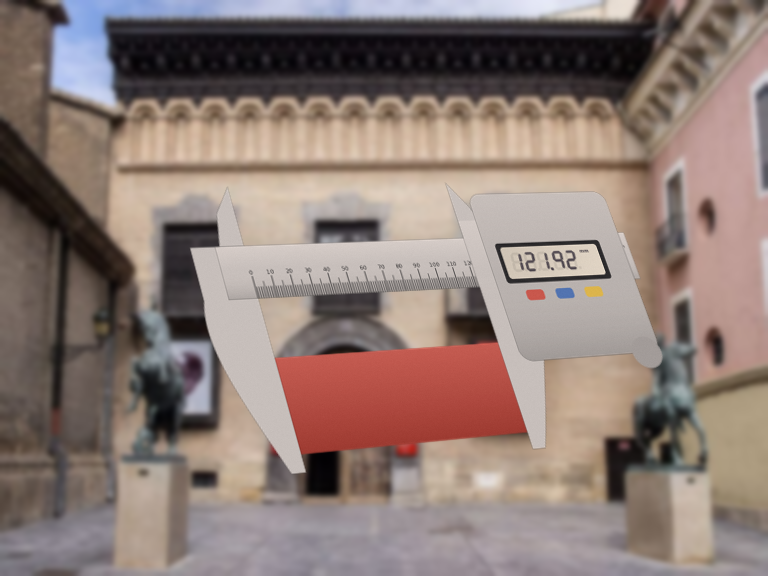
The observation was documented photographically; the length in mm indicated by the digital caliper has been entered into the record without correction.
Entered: 121.92 mm
